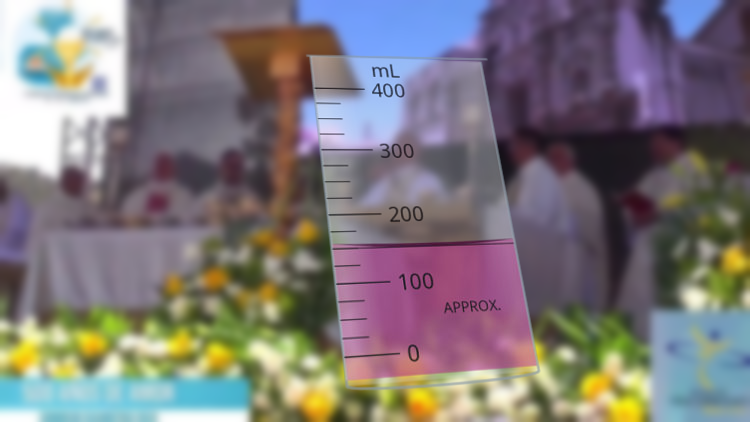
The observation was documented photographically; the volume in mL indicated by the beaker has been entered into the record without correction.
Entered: 150 mL
